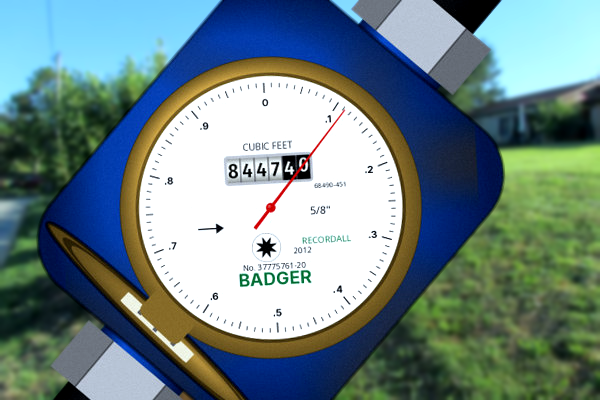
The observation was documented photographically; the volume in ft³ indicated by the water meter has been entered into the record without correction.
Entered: 844740.11 ft³
